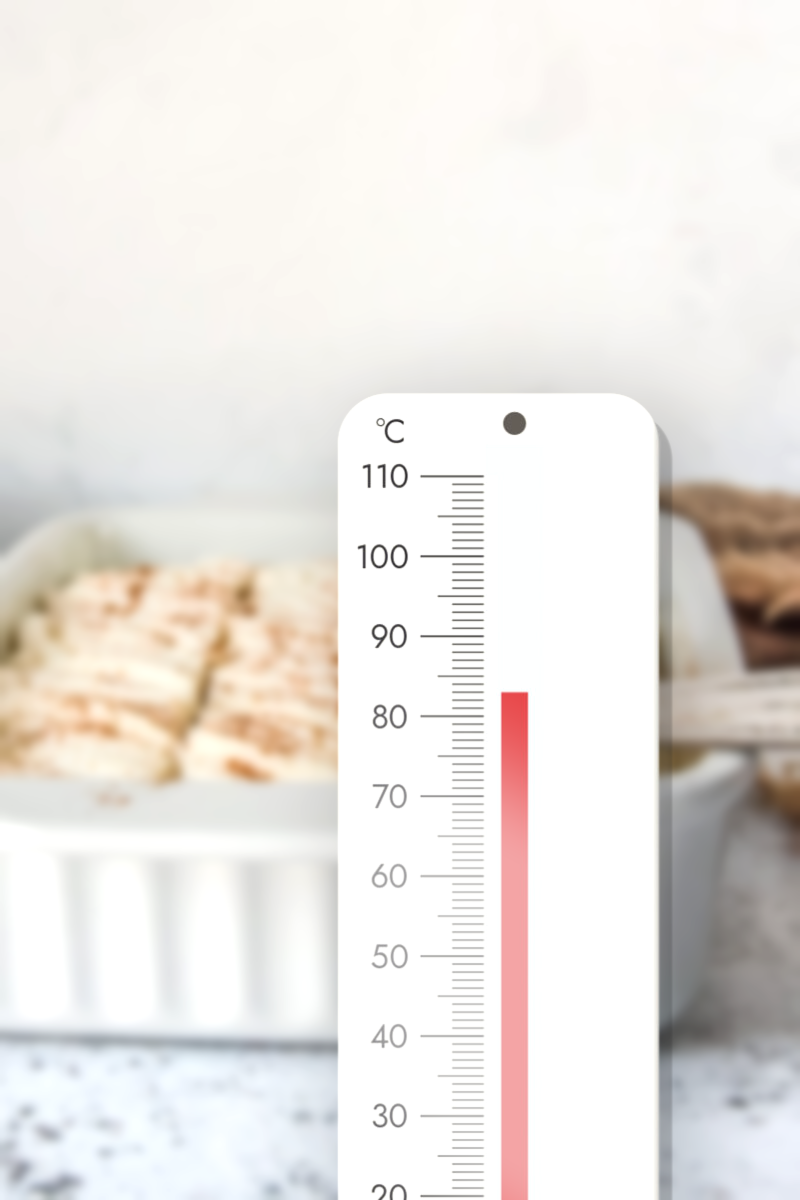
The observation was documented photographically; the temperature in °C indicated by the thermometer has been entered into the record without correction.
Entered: 83 °C
